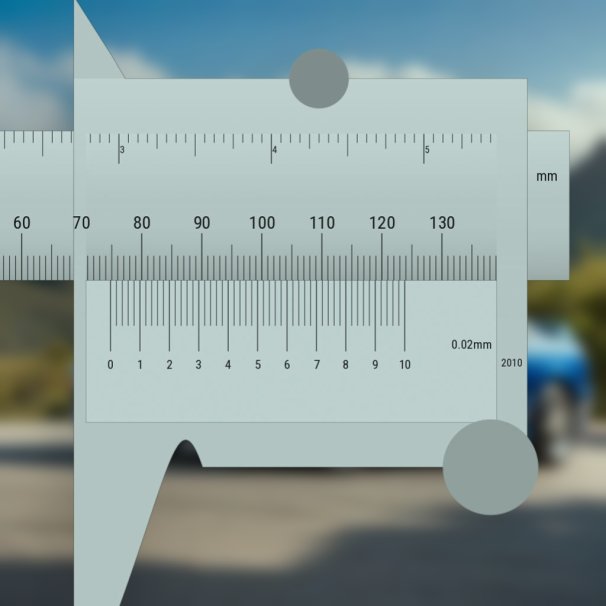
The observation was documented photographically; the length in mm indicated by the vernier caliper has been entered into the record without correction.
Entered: 74.8 mm
